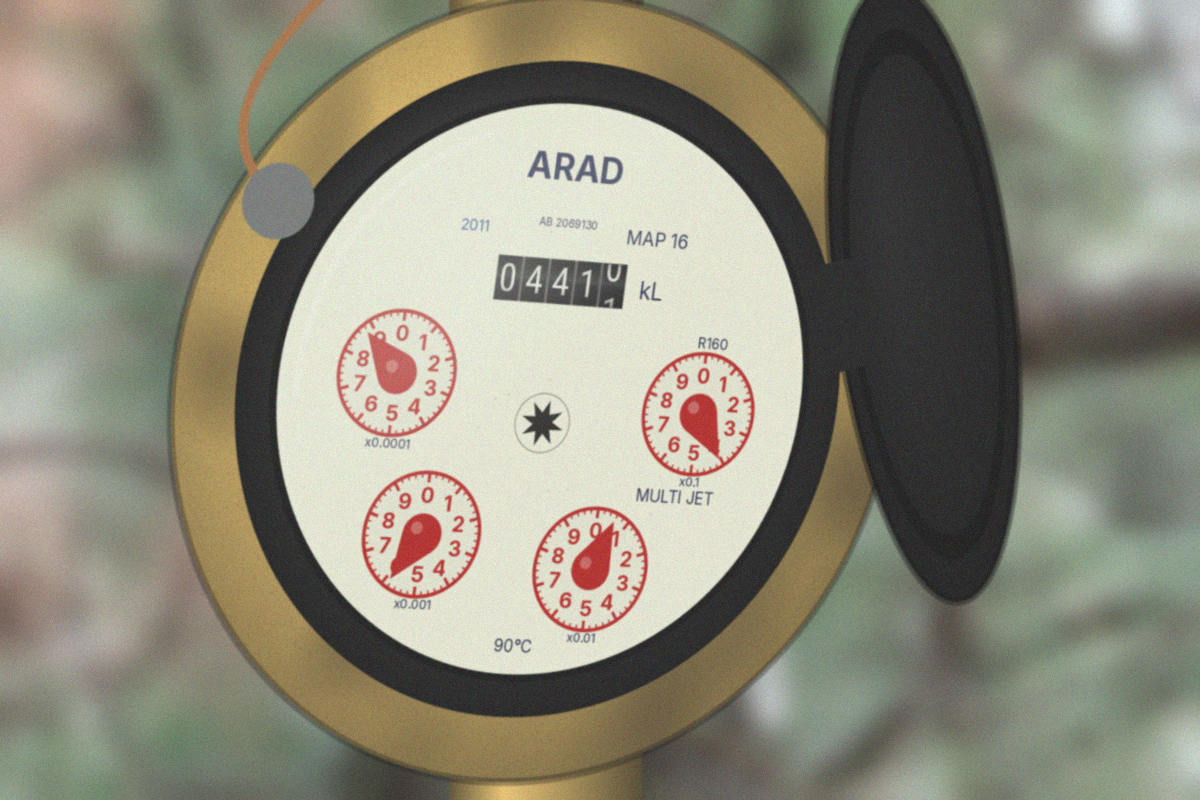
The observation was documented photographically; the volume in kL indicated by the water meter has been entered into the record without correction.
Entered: 4410.4058 kL
